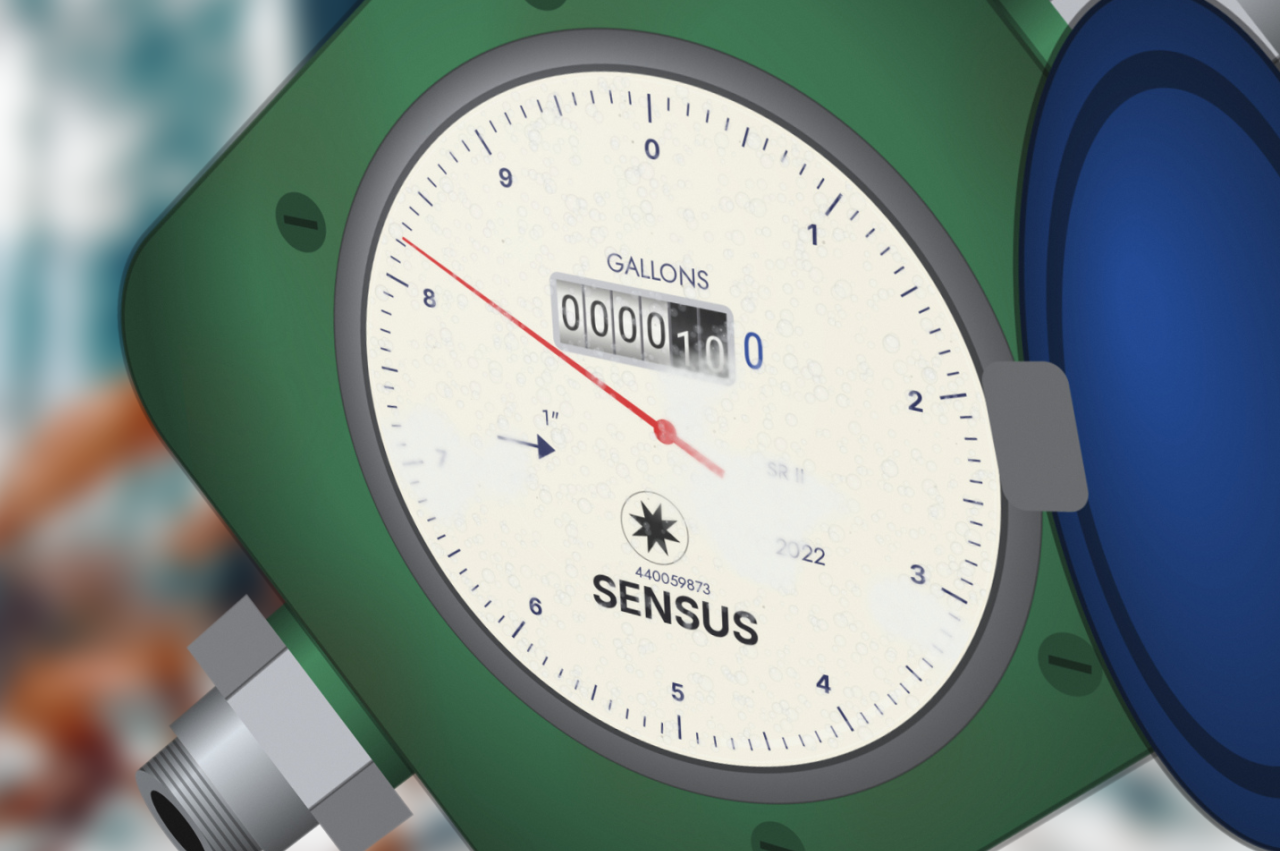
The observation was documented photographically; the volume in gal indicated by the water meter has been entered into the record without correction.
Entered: 98.2 gal
